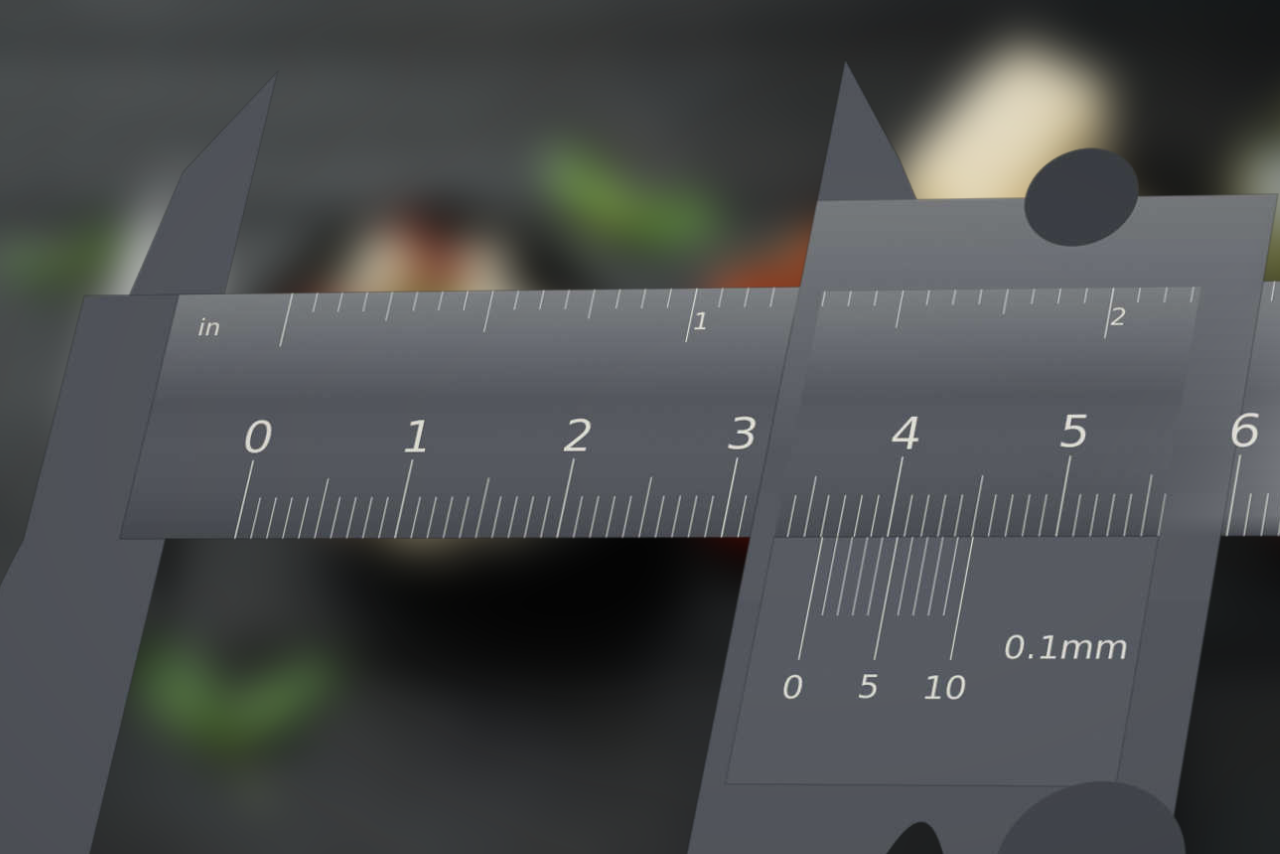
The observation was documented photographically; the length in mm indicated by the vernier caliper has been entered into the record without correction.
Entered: 36.1 mm
